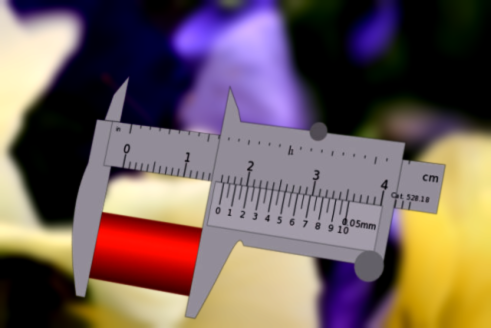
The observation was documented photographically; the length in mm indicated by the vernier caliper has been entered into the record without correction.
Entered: 16.4 mm
